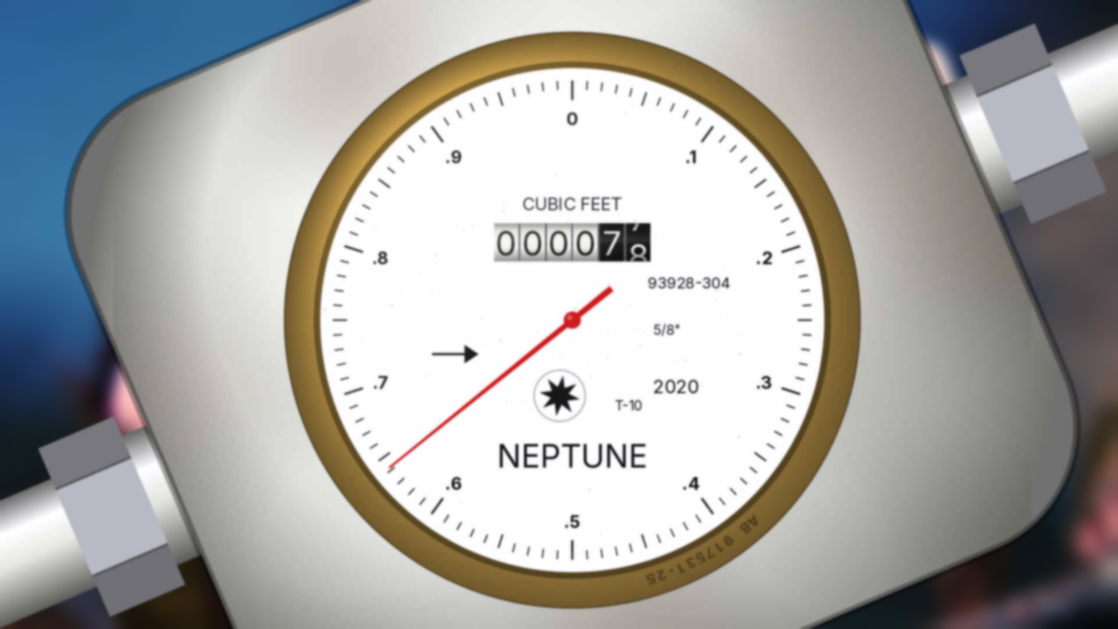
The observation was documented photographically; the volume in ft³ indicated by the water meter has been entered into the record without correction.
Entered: 77.64 ft³
